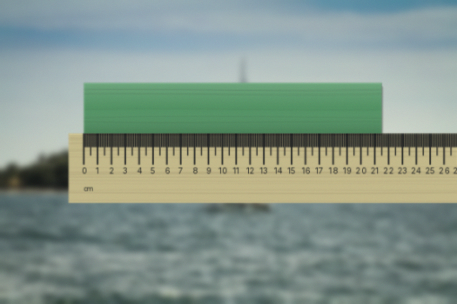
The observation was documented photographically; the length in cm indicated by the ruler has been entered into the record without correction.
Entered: 21.5 cm
